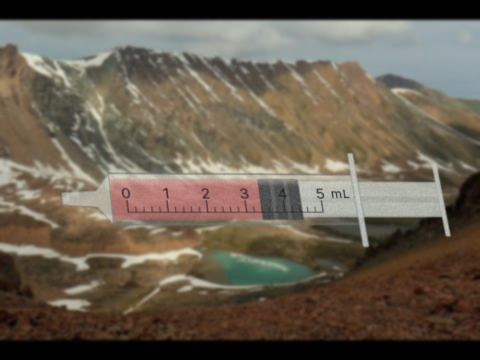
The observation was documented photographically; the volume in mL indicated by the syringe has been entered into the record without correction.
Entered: 3.4 mL
